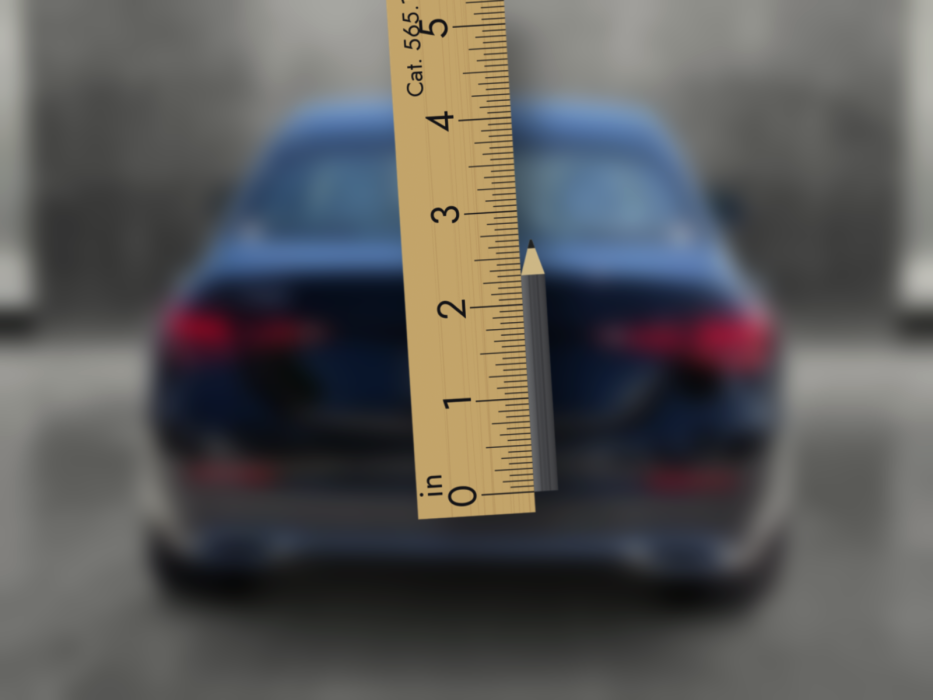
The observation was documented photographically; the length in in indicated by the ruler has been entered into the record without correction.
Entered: 2.6875 in
